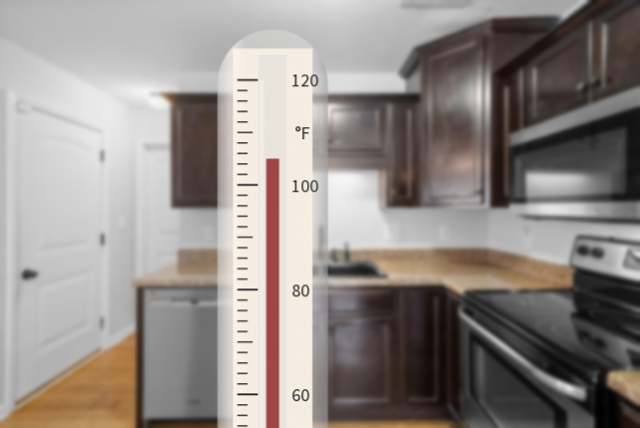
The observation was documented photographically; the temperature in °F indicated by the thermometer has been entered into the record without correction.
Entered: 105 °F
